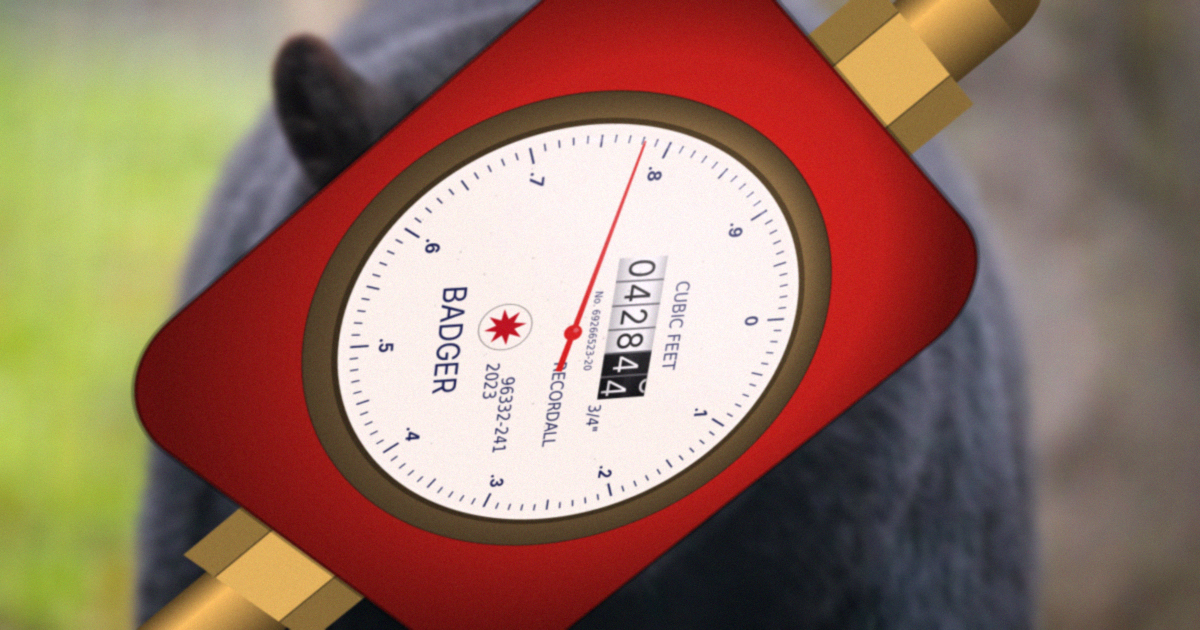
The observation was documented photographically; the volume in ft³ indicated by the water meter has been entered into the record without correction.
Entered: 42843.78 ft³
